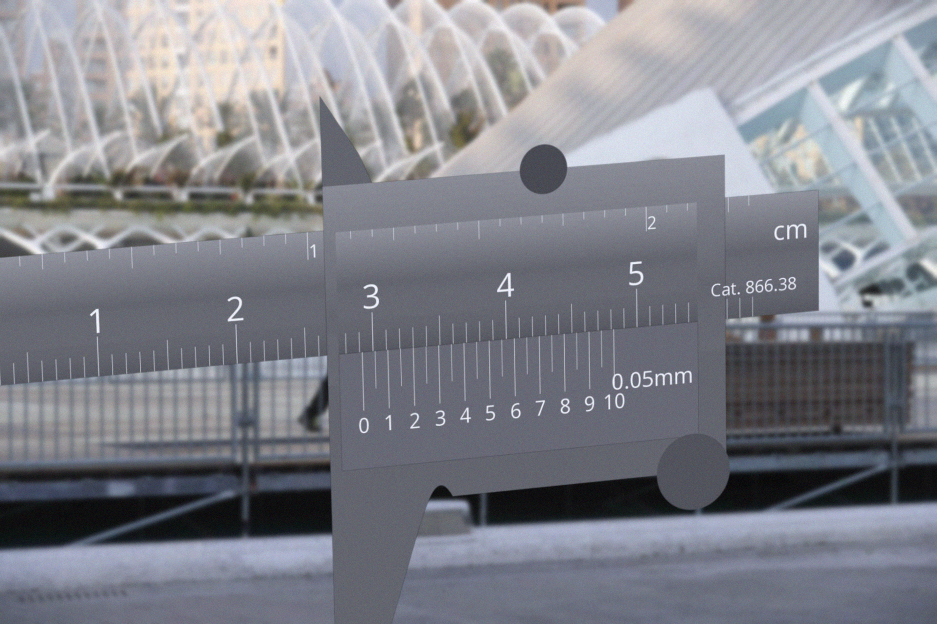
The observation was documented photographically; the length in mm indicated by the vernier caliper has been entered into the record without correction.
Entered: 29.2 mm
